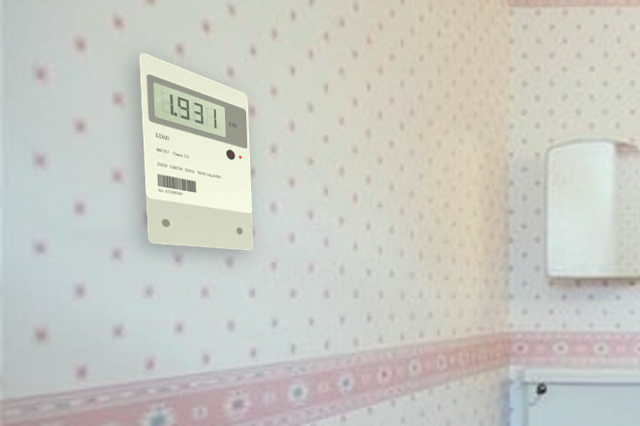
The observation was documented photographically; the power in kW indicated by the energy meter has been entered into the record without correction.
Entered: 1.931 kW
